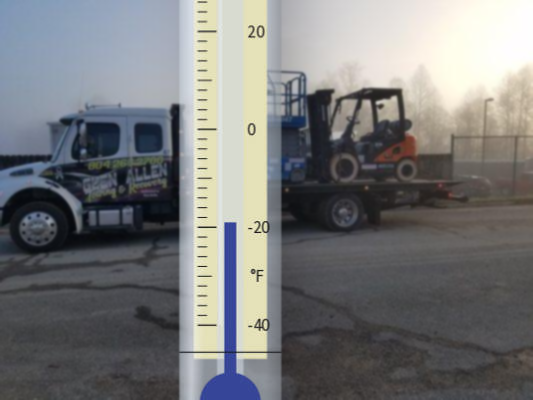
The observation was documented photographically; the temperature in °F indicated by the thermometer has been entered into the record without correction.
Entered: -19 °F
